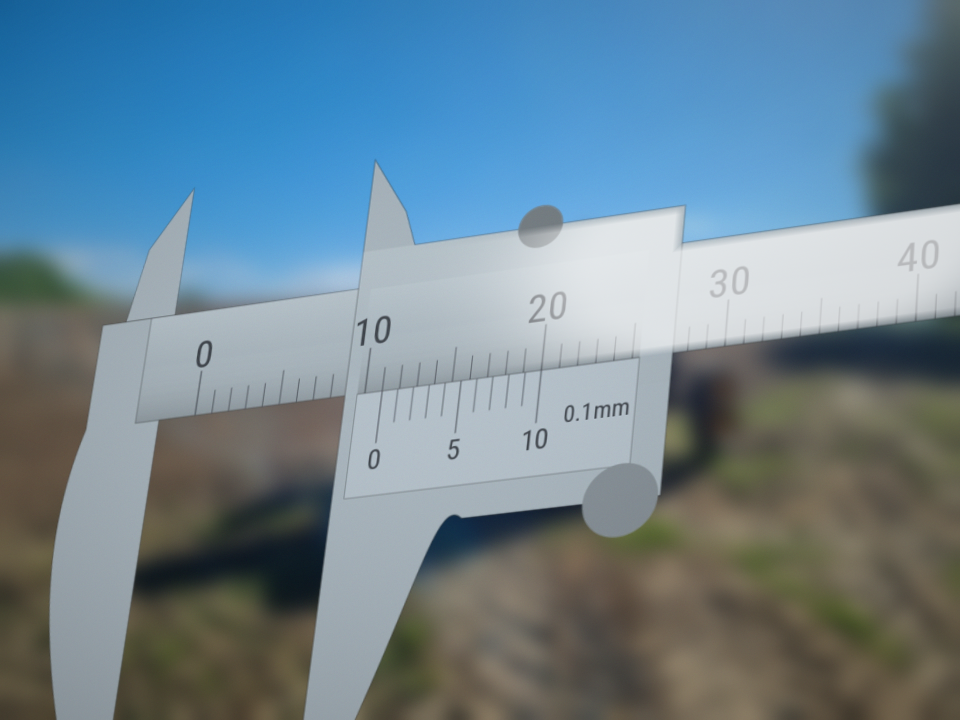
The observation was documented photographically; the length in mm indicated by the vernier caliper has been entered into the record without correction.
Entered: 11.0 mm
